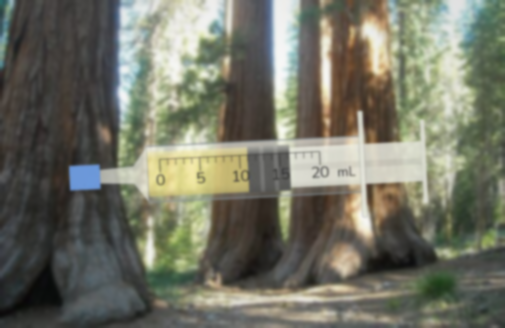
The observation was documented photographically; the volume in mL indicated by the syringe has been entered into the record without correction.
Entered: 11 mL
